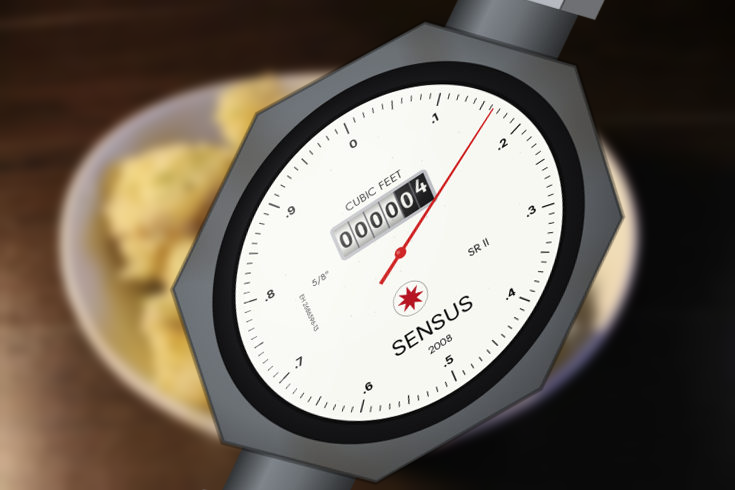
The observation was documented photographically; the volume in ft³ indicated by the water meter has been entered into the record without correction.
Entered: 4.16 ft³
